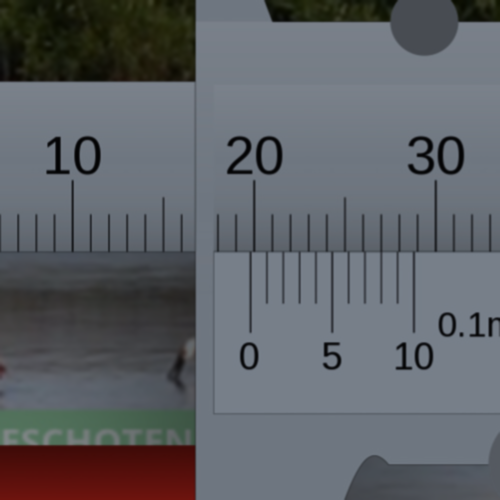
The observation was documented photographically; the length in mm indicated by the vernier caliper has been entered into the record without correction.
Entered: 19.8 mm
